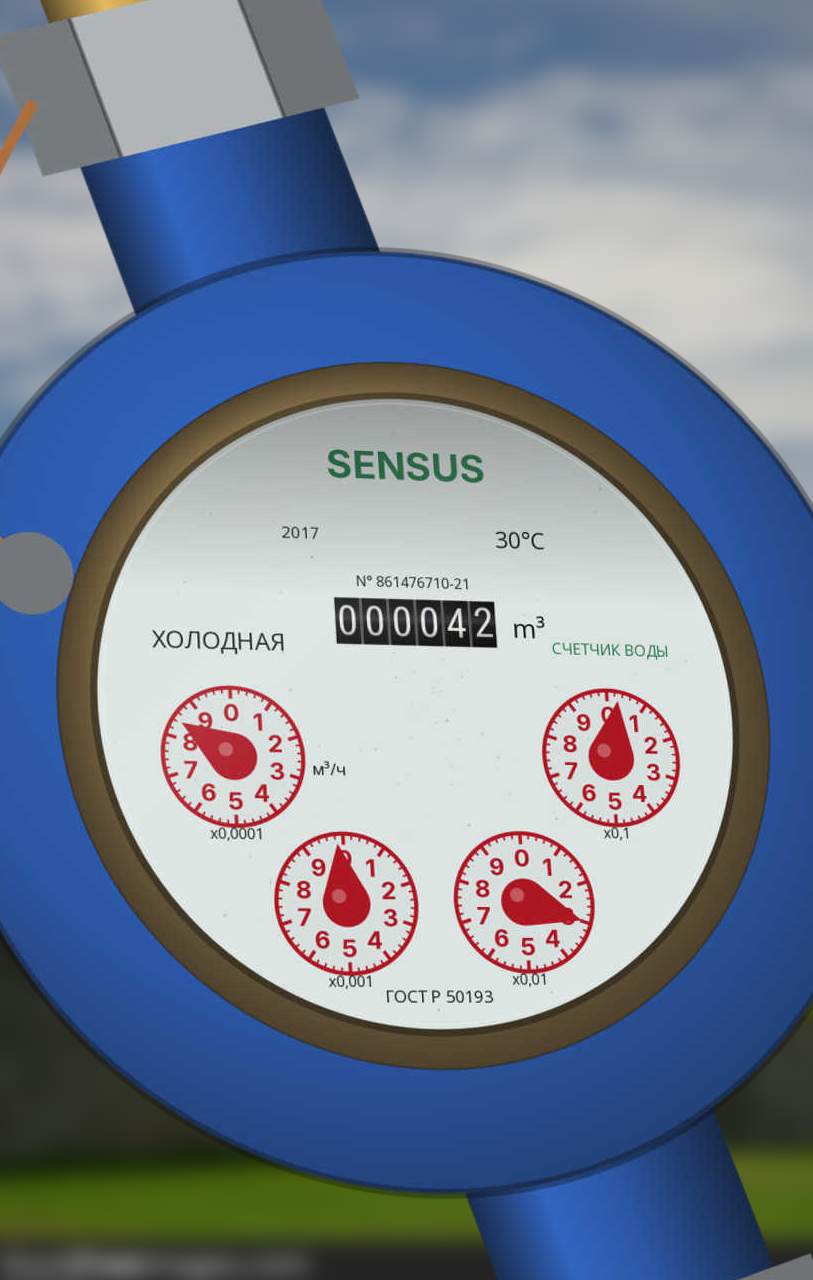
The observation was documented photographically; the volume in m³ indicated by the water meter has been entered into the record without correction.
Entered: 42.0298 m³
